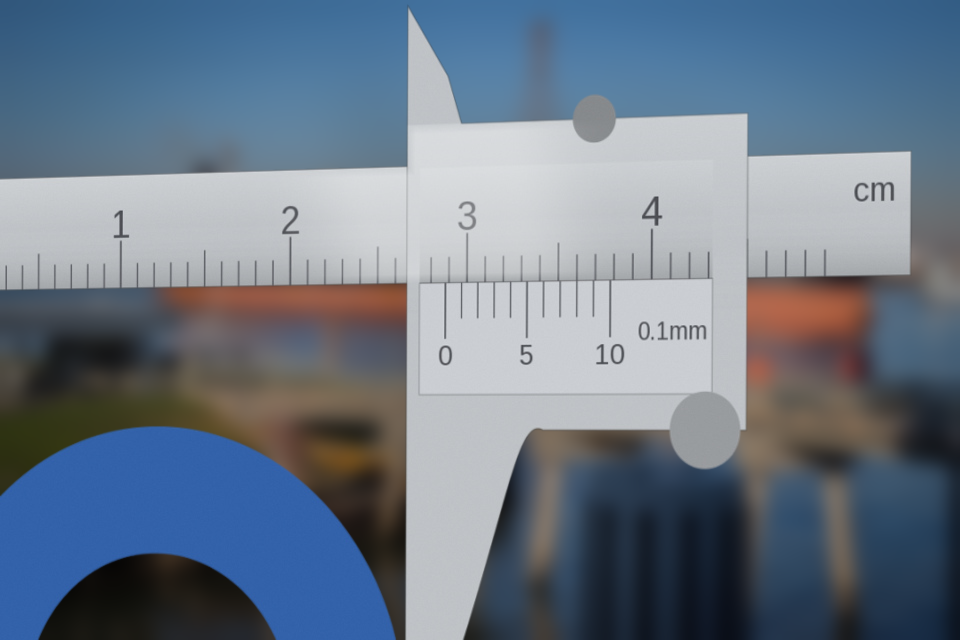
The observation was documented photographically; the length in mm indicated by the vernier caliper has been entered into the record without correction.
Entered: 28.8 mm
